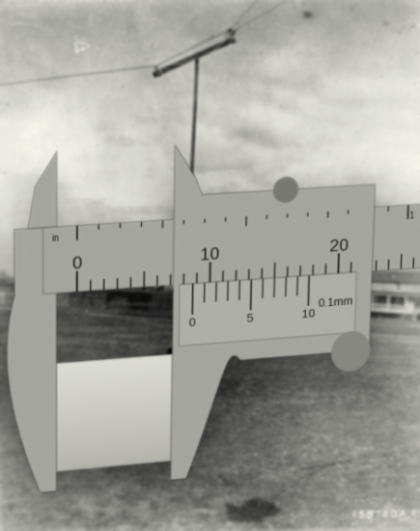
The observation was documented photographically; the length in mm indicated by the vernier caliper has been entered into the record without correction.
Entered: 8.7 mm
